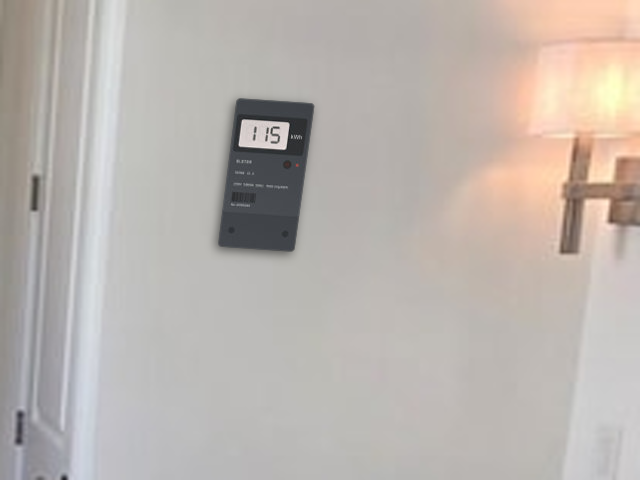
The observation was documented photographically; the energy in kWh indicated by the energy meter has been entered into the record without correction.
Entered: 115 kWh
